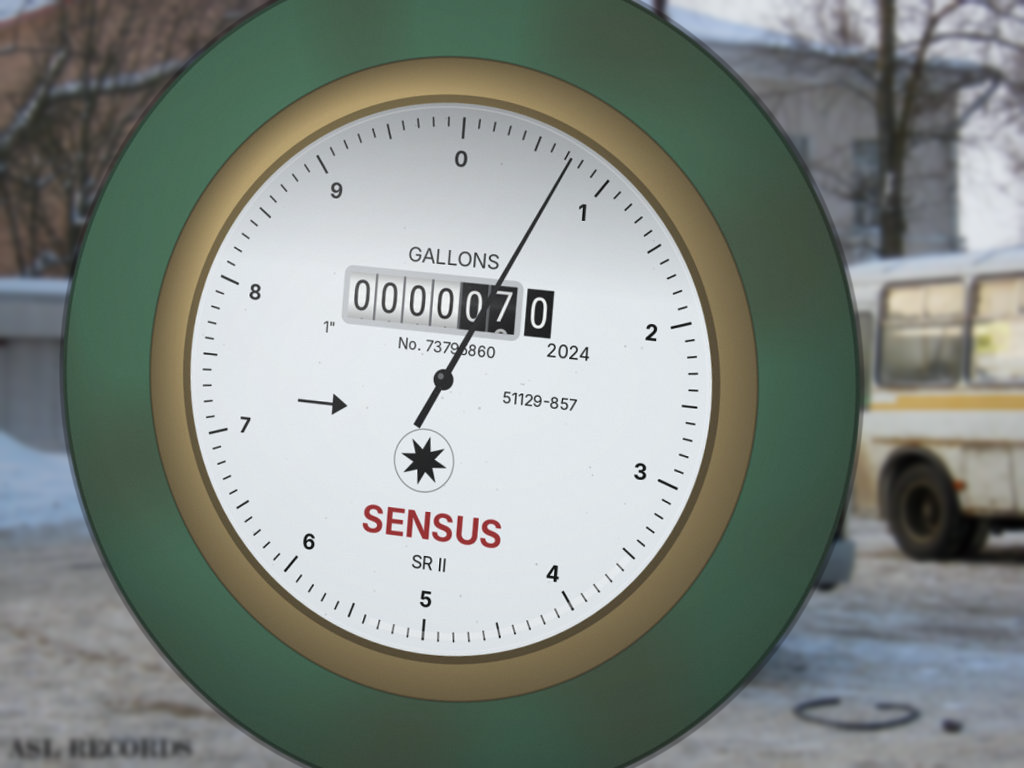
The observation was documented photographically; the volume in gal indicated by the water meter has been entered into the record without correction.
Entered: 70.7 gal
